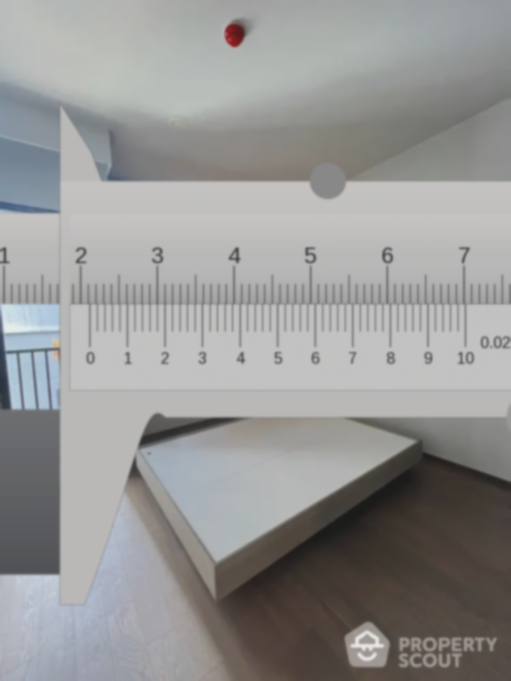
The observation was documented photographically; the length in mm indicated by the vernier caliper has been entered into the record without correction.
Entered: 21.2 mm
